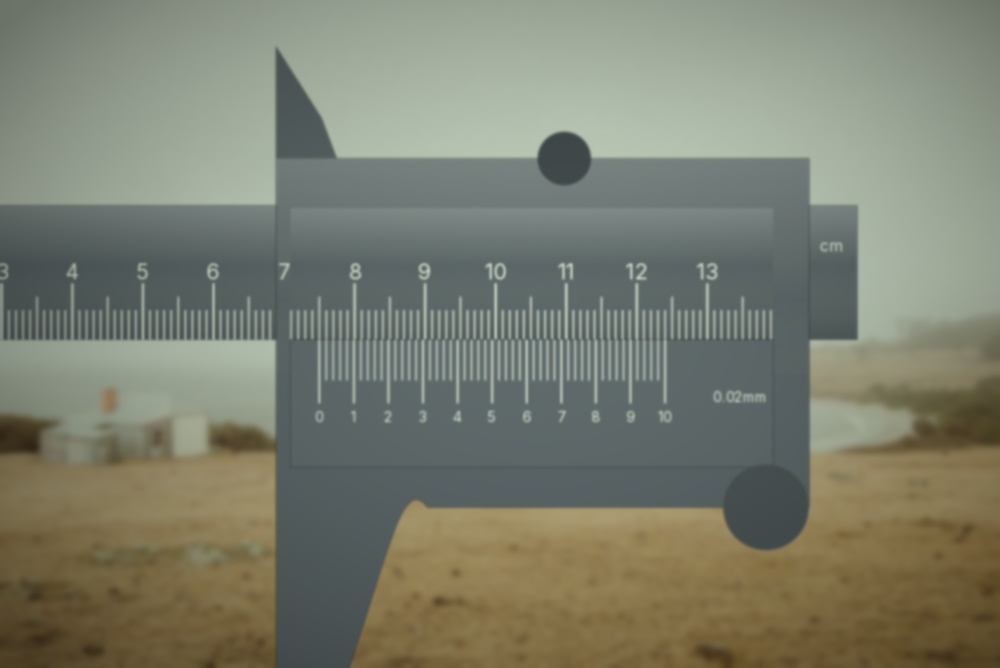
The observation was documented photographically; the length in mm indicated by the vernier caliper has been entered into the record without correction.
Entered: 75.0 mm
